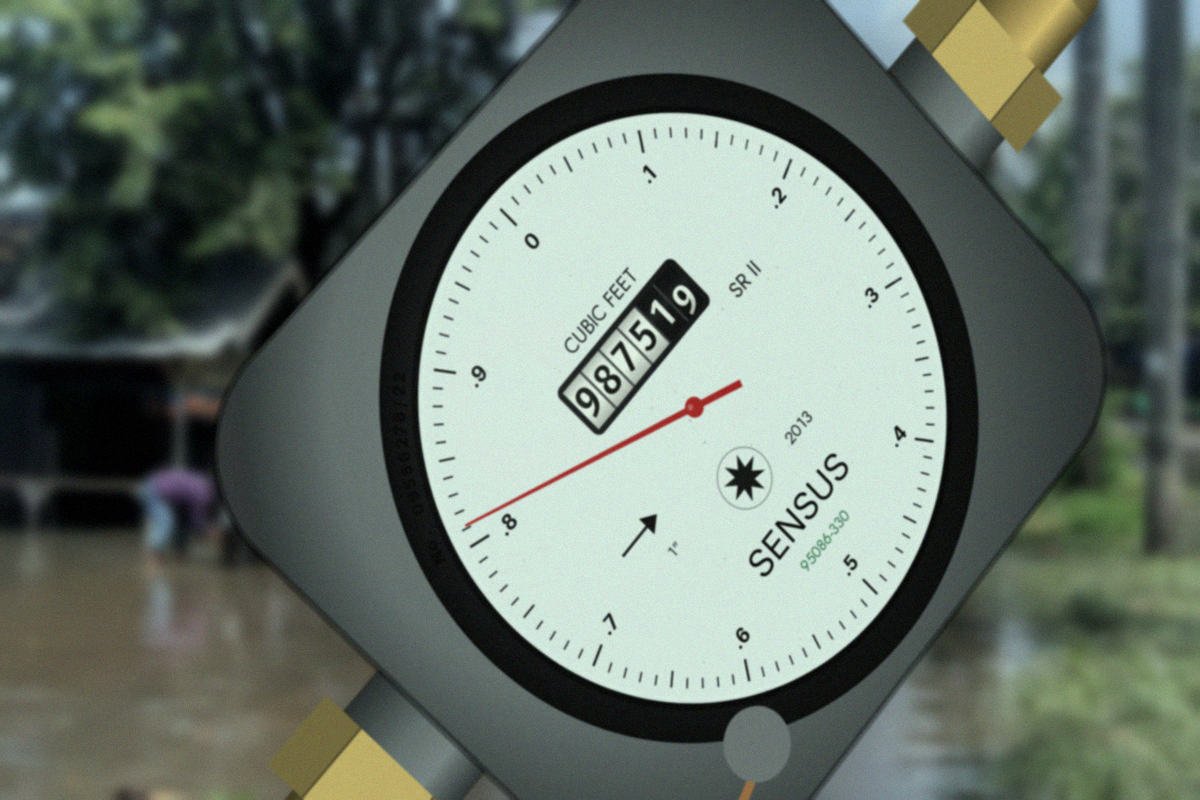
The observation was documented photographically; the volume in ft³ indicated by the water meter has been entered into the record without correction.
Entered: 987518.81 ft³
